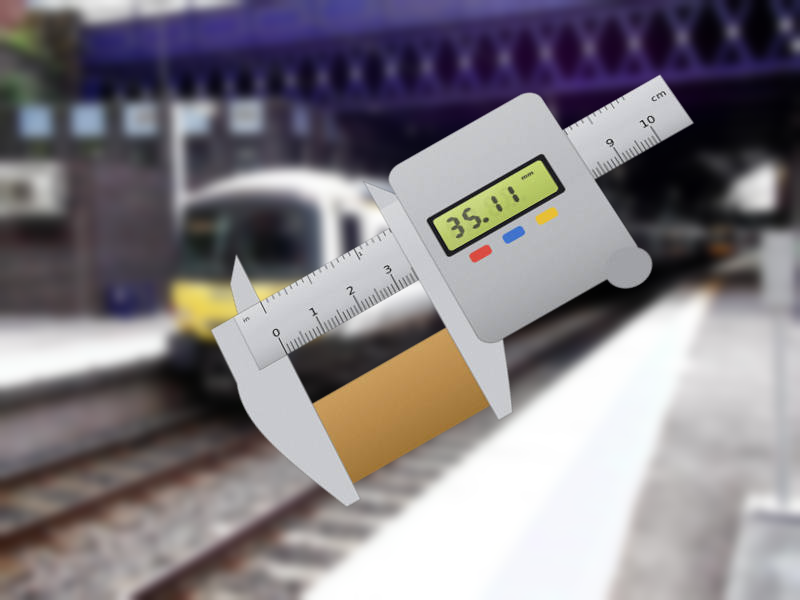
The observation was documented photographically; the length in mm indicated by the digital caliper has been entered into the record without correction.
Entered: 35.11 mm
